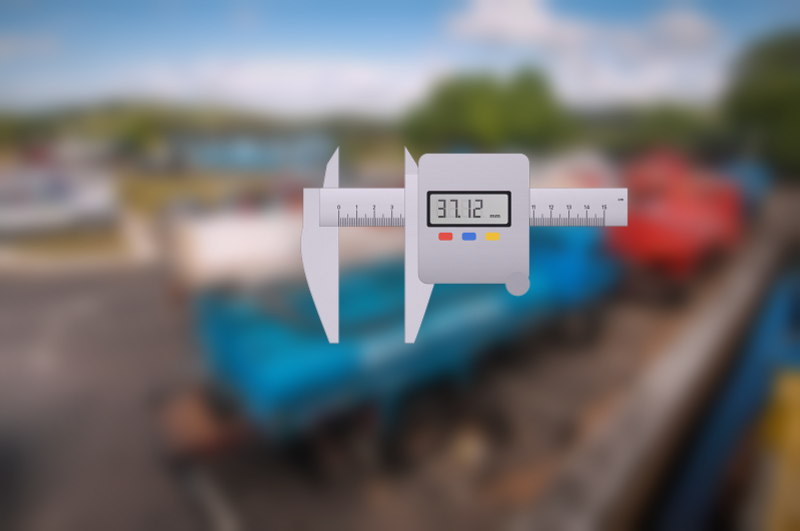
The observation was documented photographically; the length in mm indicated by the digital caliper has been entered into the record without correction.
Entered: 37.12 mm
